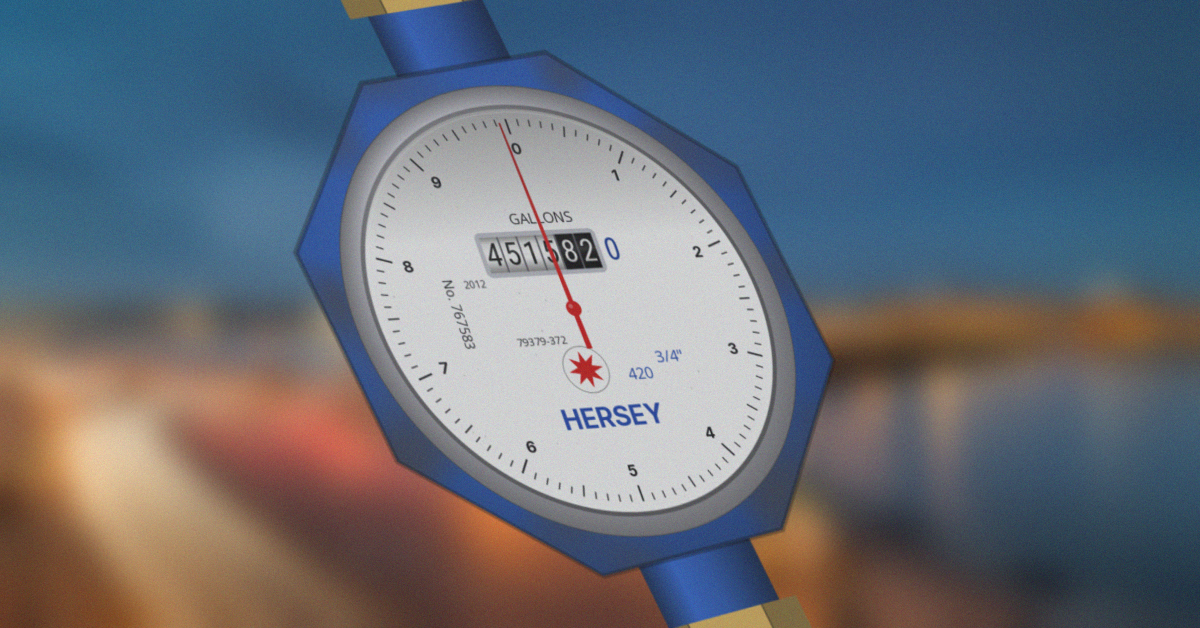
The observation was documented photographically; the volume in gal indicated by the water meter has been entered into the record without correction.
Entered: 4515819.9 gal
